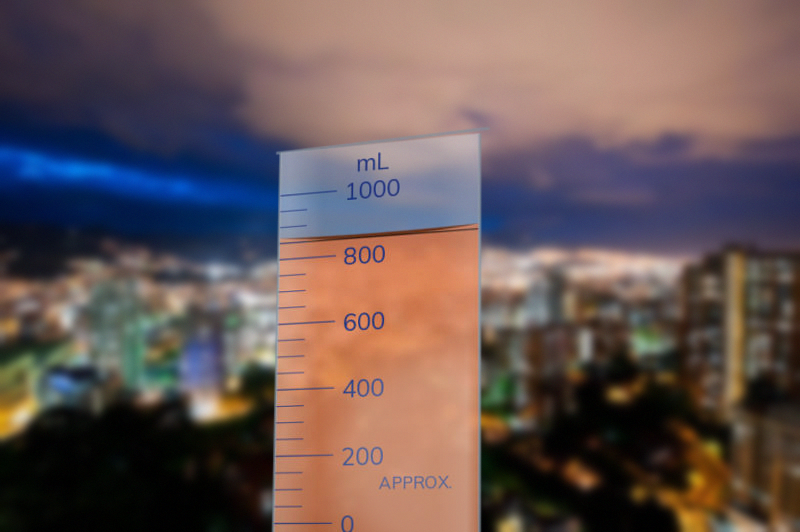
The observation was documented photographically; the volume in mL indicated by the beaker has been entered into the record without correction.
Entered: 850 mL
